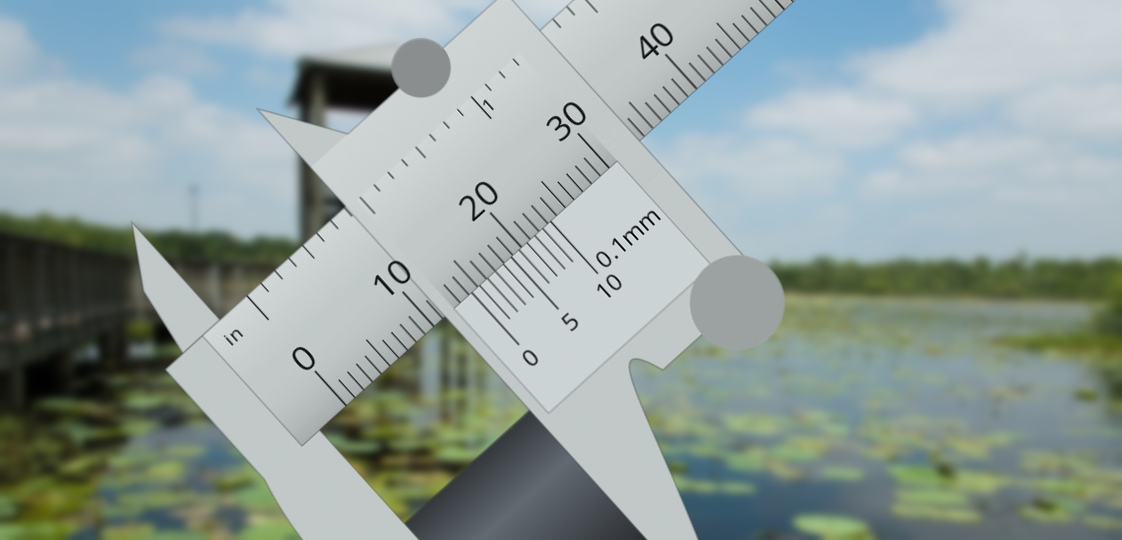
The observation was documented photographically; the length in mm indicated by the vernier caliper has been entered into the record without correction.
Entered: 14.3 mm
